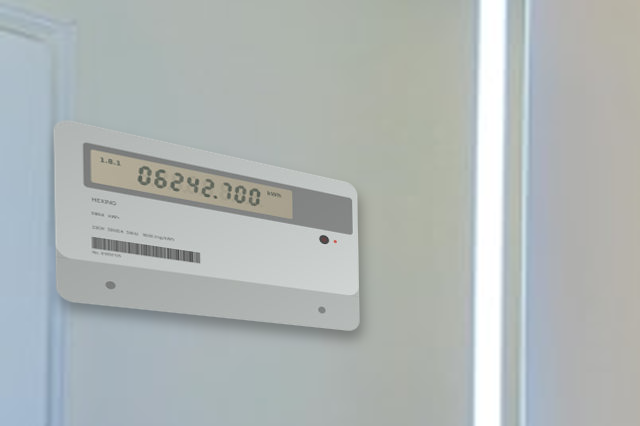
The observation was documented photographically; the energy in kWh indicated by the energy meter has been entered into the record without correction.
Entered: 6242.700 kWh
